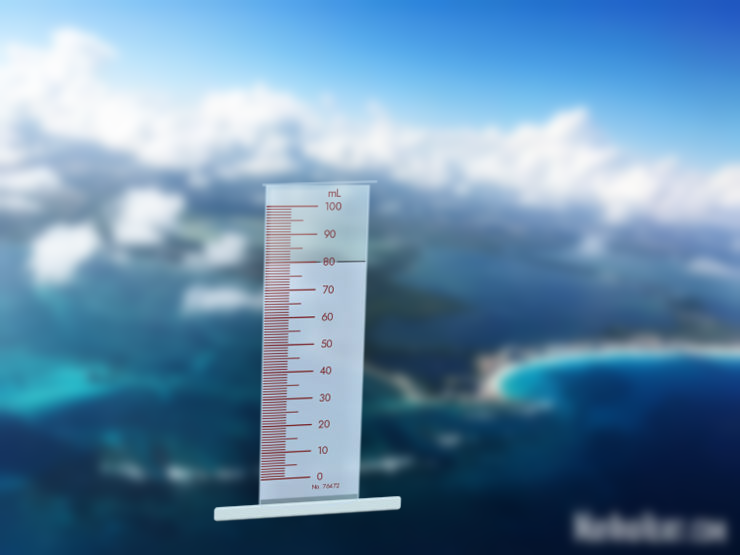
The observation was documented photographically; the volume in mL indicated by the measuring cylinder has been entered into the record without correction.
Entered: 80 mL
